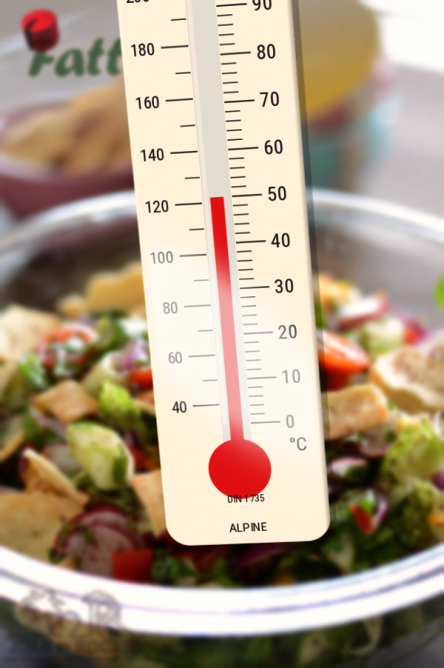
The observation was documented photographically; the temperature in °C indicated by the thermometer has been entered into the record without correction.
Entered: 50 °C
